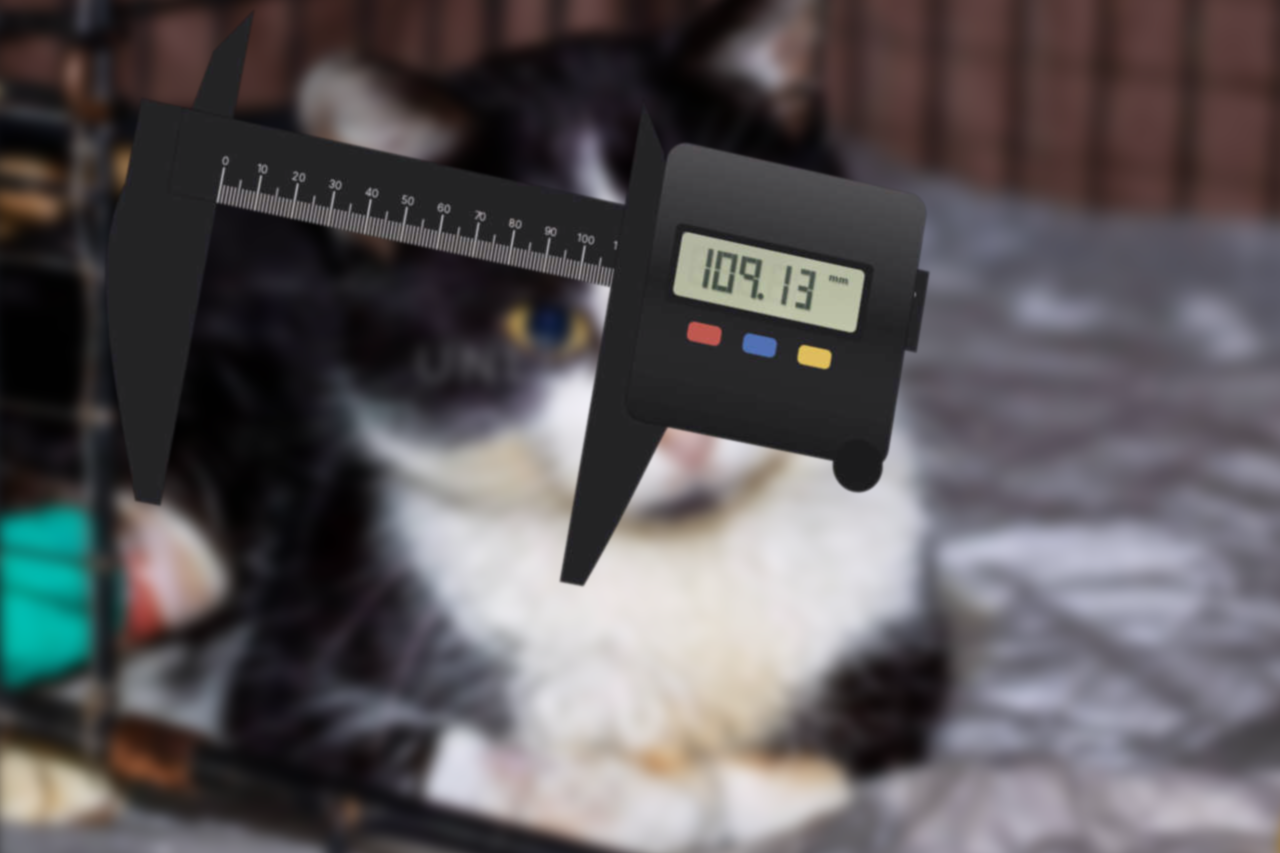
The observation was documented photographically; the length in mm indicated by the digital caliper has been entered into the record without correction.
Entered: 109.13 mm
